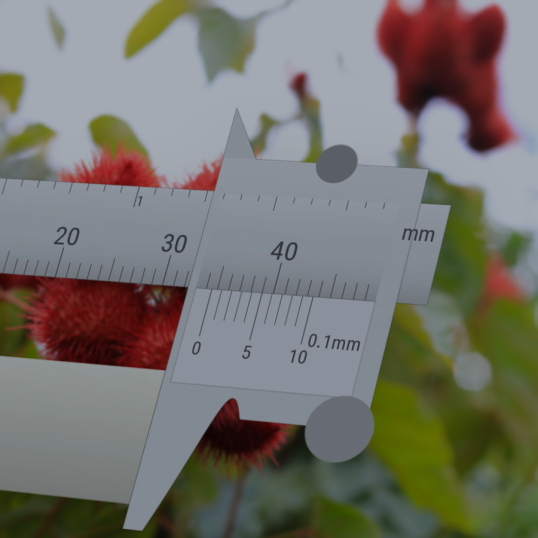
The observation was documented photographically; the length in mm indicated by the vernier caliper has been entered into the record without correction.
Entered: 34.5 mm
